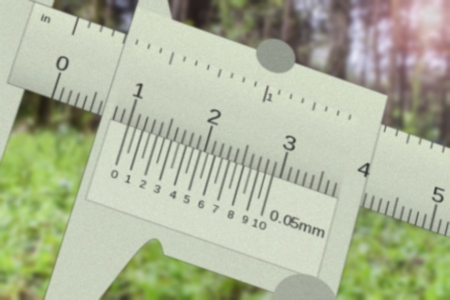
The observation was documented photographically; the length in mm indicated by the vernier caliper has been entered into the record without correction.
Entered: 10.0 mm
